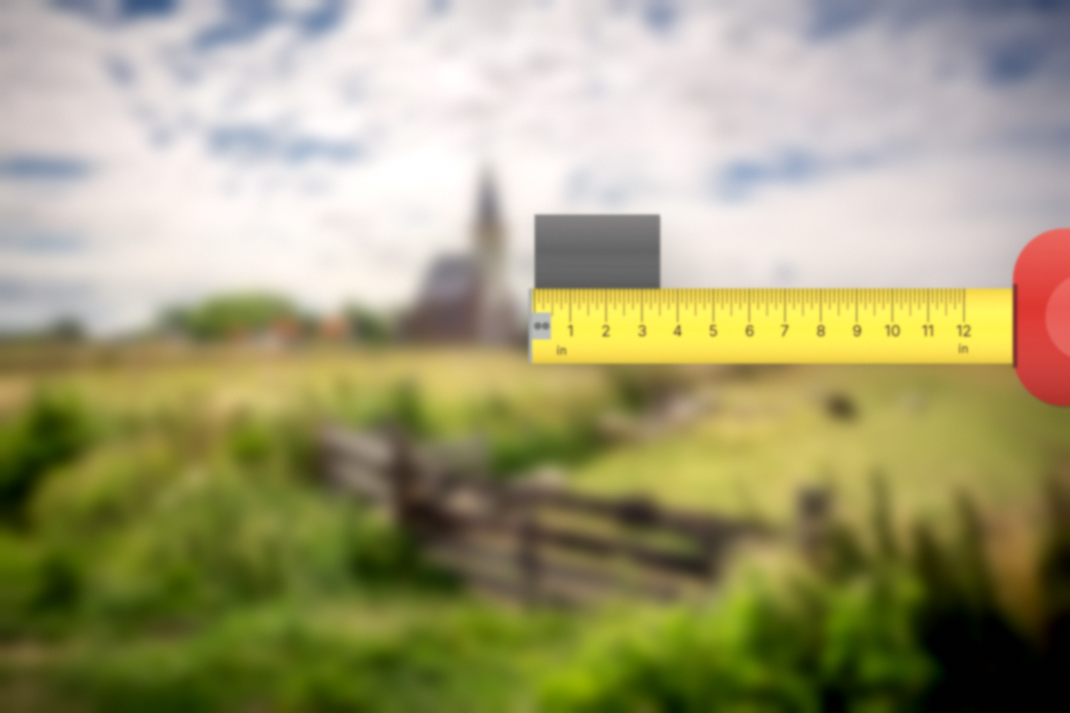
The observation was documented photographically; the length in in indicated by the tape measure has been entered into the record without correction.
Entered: 3.5 in
